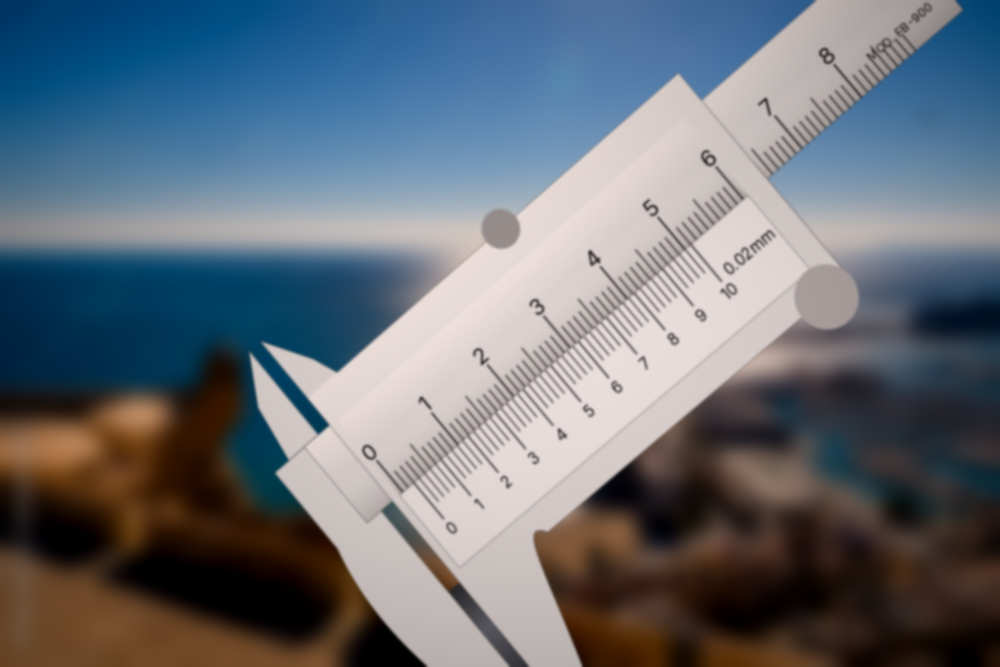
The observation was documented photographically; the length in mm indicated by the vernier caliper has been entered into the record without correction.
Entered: 2.0 mm
